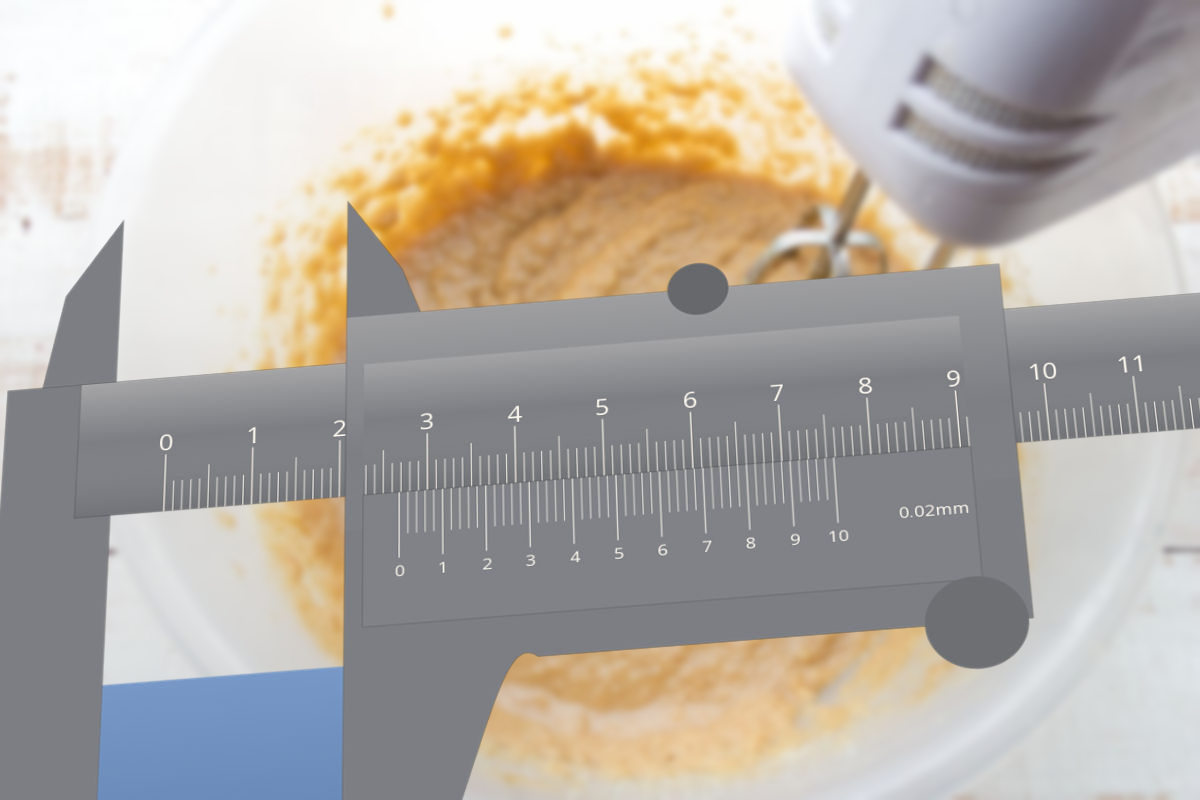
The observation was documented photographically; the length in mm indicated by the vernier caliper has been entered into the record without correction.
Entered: 26.8 mm
